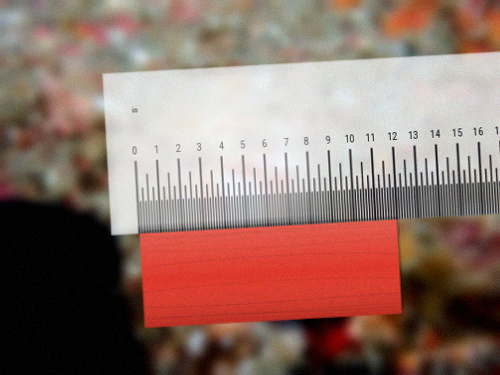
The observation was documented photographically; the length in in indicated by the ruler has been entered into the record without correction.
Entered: 12 in
